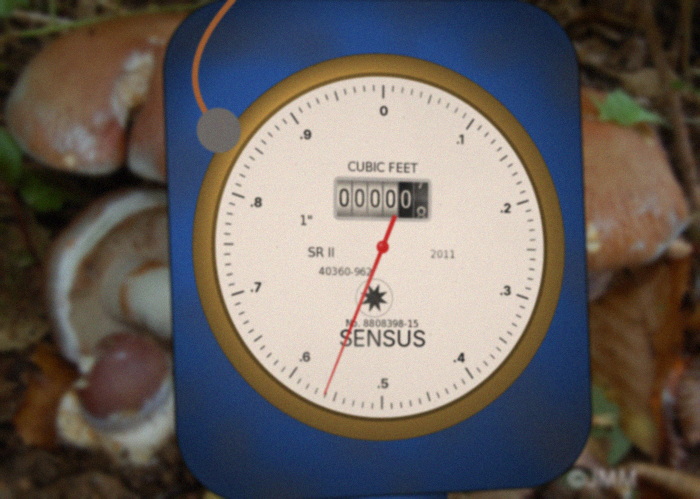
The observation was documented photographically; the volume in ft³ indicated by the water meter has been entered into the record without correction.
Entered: 7.56 ft³
